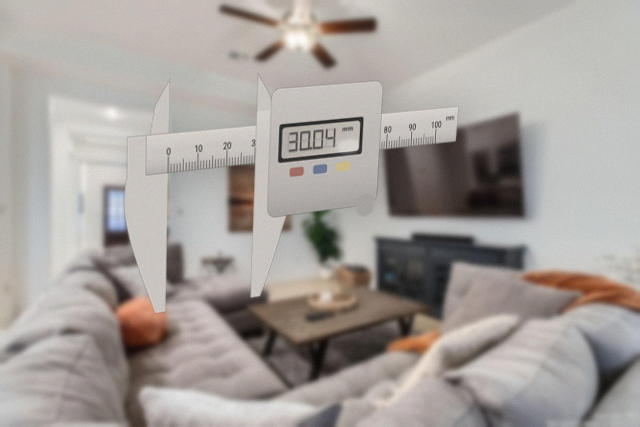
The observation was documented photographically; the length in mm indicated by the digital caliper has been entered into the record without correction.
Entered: 30.04 mm
